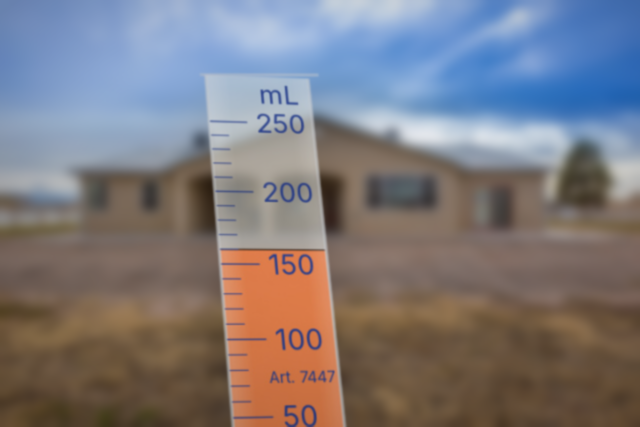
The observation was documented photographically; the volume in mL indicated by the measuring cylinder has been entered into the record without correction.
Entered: 160 mL
